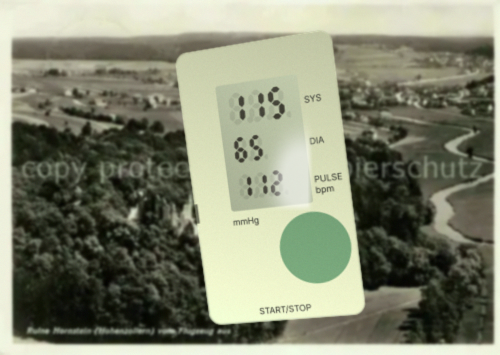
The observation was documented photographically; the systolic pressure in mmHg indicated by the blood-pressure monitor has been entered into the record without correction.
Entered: 115 mmHg
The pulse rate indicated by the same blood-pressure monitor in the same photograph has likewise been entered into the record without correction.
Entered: 112 bpm
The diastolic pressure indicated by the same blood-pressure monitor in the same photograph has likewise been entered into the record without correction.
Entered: 65 mmHg
